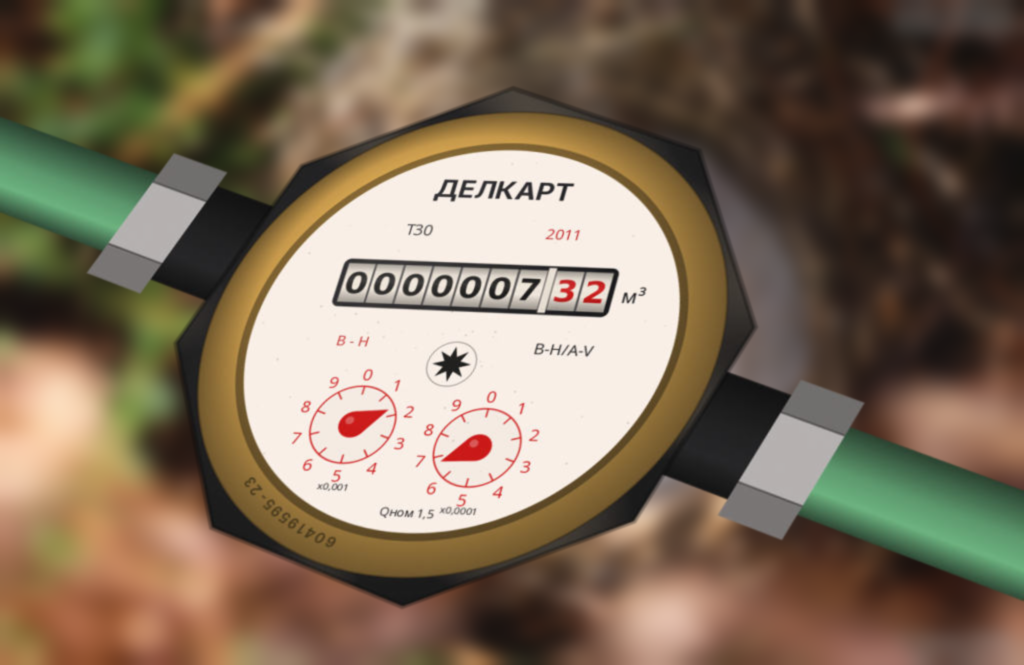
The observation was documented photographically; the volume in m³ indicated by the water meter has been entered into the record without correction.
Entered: 7.3216 m³
